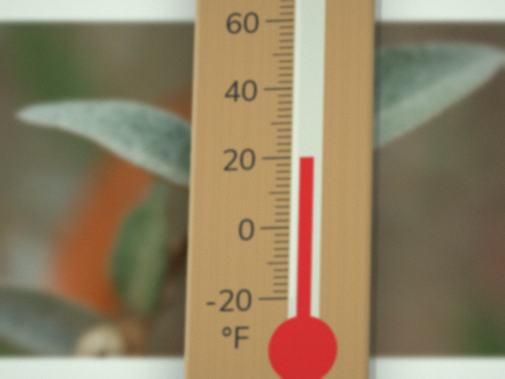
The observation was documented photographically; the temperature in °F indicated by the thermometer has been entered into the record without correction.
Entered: 20 °F
